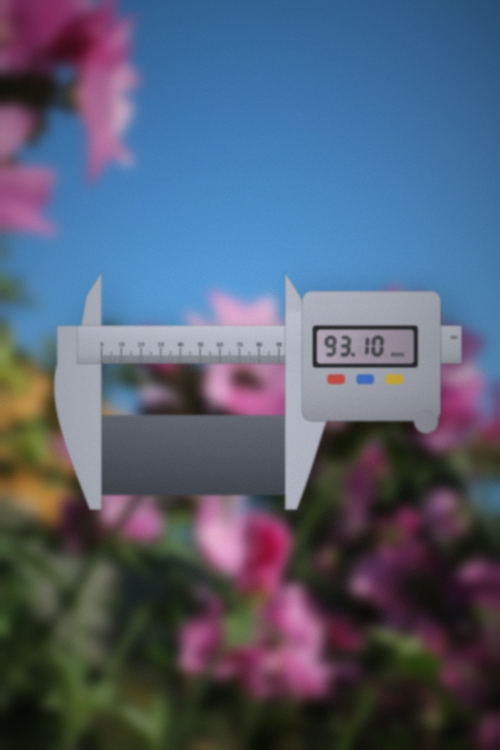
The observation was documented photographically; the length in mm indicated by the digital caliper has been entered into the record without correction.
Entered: 93.10 mm
